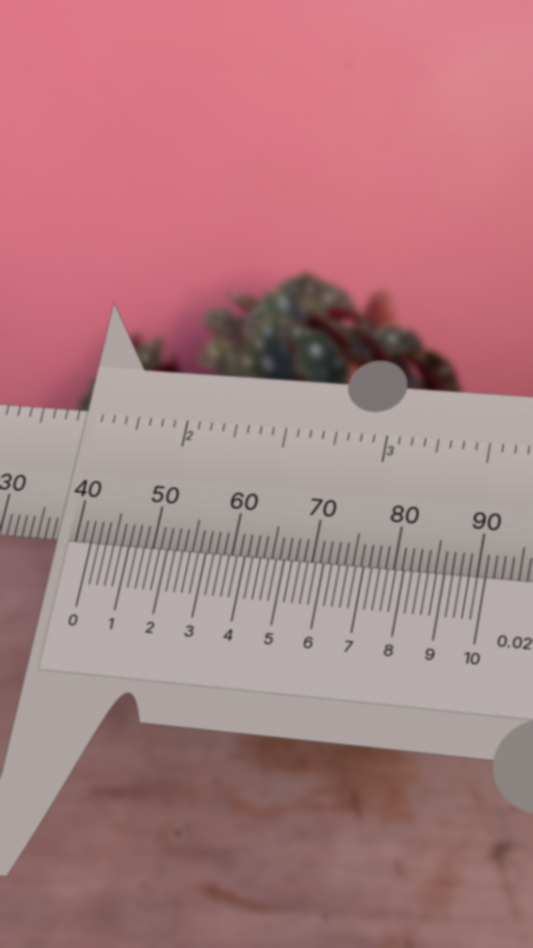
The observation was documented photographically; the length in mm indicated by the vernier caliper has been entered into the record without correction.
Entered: 42.0 mm
